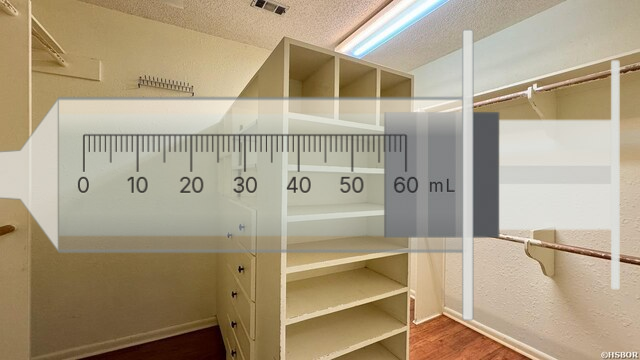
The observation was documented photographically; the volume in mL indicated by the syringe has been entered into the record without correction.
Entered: 56 mL
